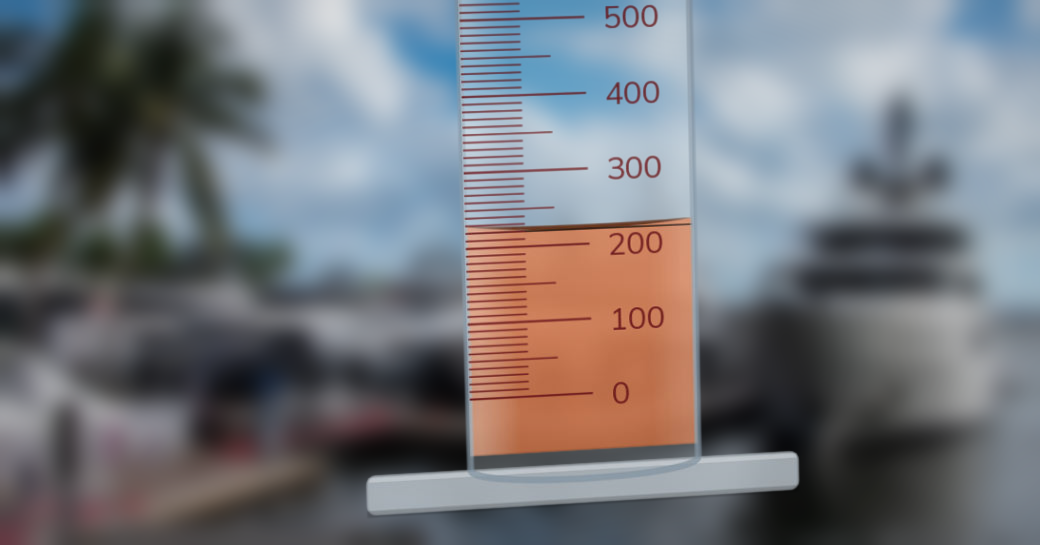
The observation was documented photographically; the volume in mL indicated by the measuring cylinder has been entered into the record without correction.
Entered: 220 mL
